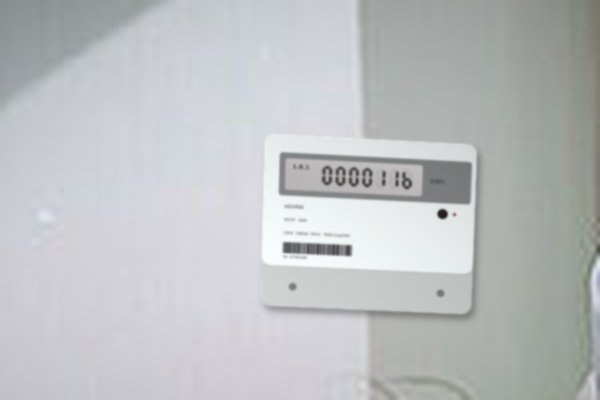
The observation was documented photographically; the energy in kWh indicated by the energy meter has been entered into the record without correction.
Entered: 116 kWh
